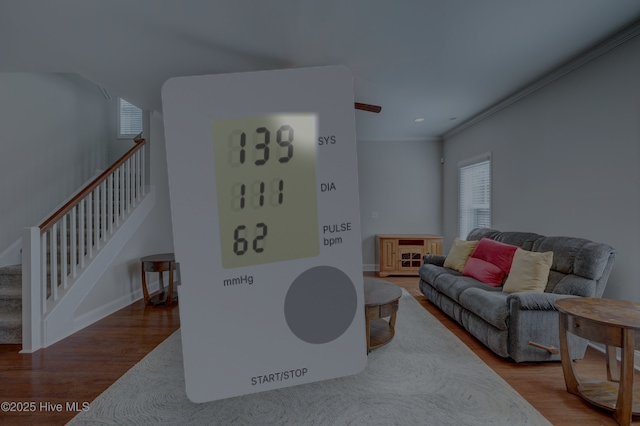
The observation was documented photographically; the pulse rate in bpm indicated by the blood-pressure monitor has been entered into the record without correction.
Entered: 62 bpm
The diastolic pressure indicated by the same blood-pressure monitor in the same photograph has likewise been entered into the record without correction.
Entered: 111 mmHg
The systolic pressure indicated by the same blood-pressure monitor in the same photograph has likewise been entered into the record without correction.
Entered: 139 mmHg
